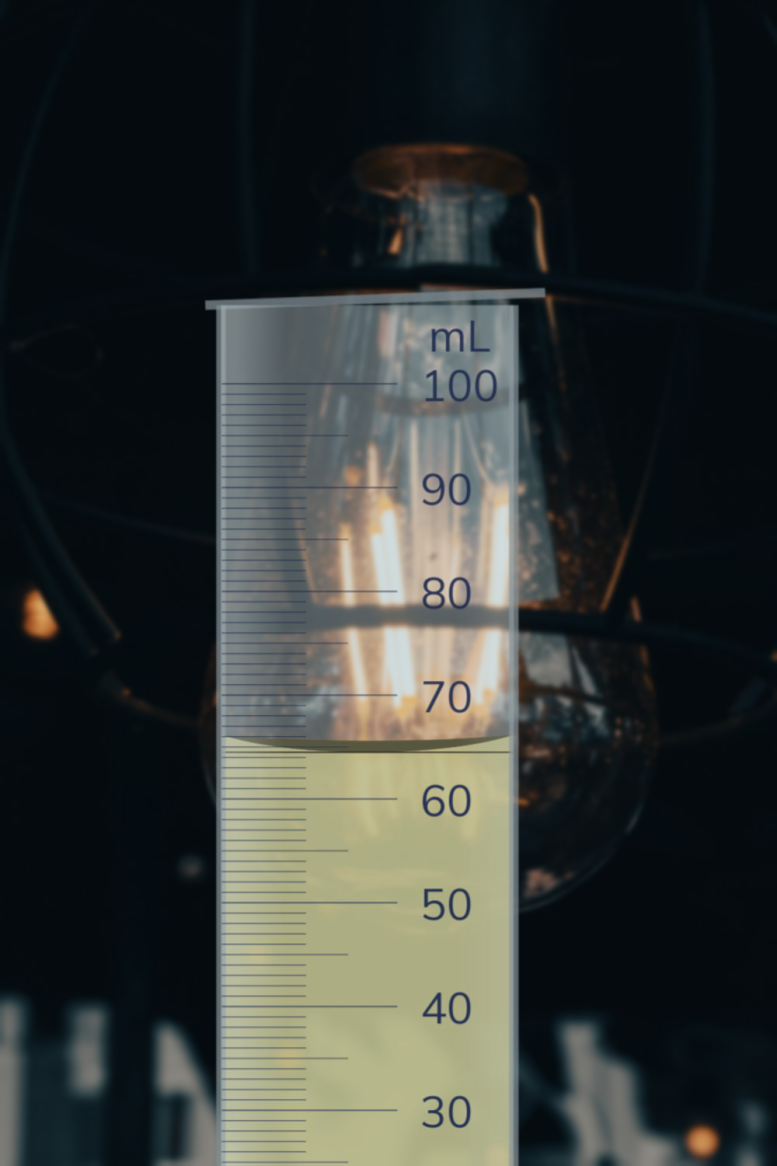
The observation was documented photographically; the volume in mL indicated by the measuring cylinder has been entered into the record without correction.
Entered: 64.5 mL
